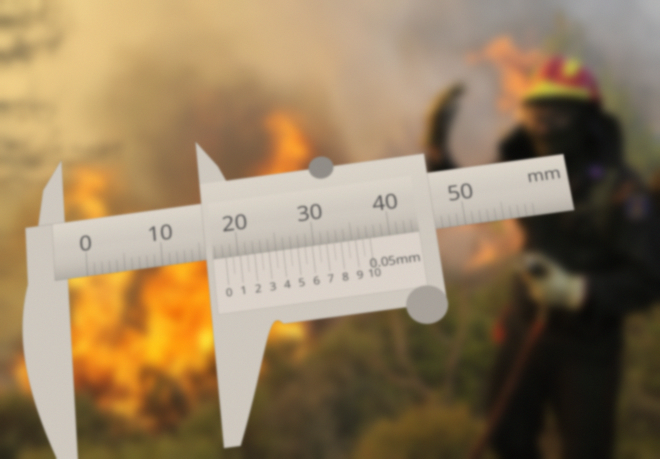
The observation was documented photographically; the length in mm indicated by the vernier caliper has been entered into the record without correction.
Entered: 18.4 mm
